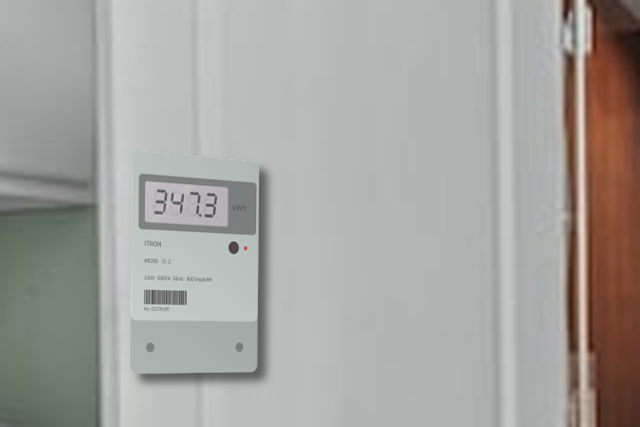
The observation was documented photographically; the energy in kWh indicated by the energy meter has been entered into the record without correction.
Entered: 347.3 kWh
